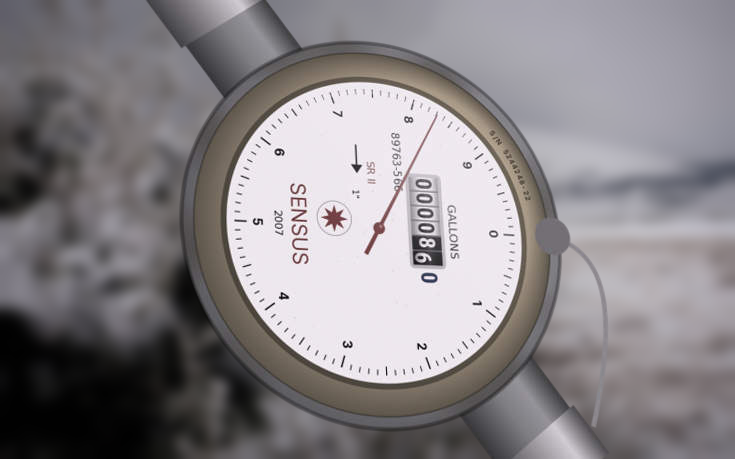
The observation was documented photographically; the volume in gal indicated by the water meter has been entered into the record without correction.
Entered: 858.3 gal
